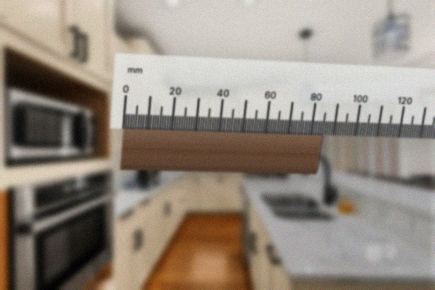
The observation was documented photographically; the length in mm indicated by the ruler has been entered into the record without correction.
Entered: 85 mm
